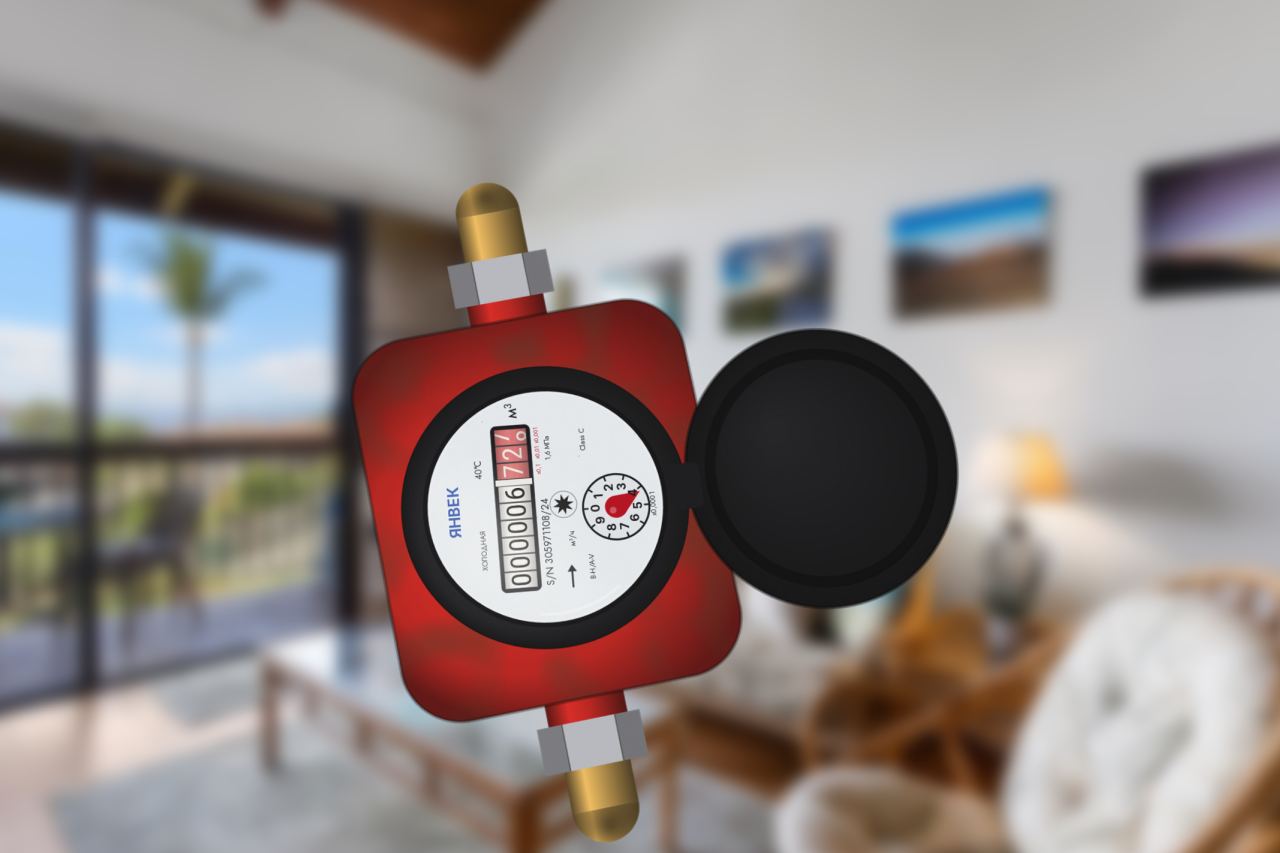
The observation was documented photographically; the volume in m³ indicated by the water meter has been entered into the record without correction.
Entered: 6.7274 m³
